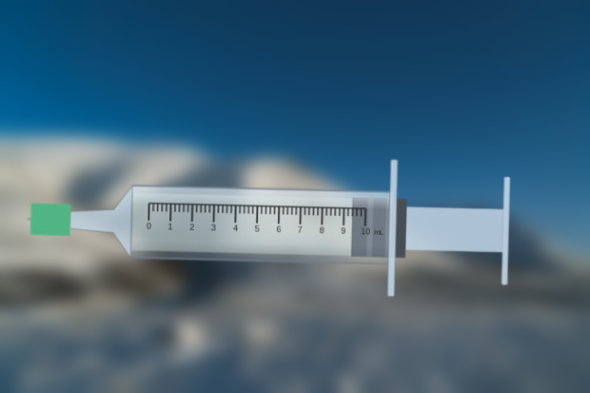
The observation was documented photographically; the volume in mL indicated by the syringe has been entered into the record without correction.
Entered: 9.4 mL
